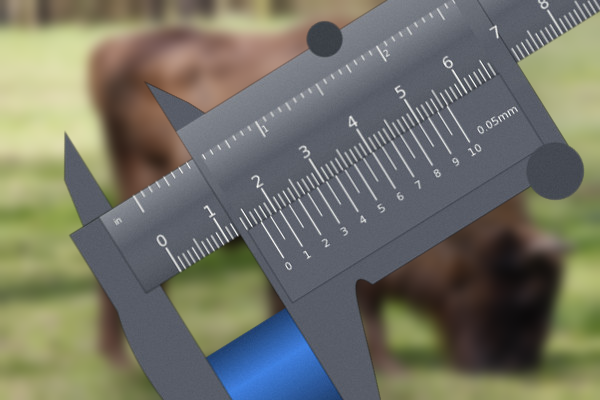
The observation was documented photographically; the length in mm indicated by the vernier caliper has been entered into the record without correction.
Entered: 16.8 mm
